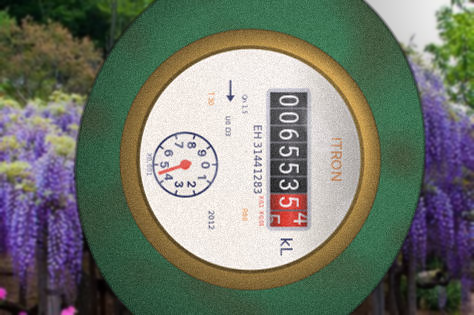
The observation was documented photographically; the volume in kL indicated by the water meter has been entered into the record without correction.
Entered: 6553.544 kL
